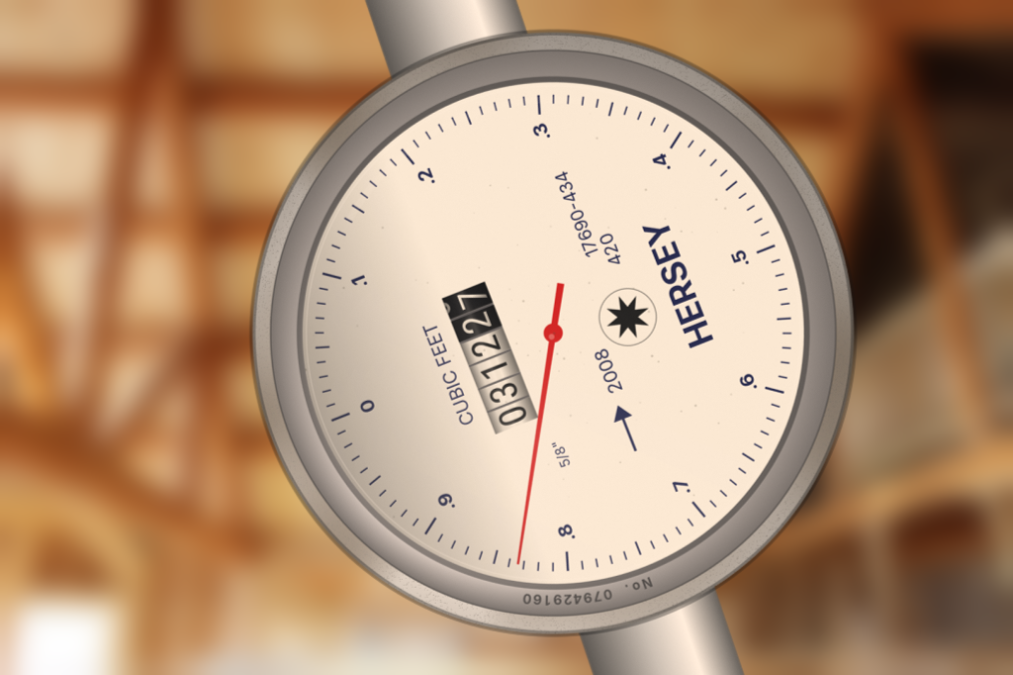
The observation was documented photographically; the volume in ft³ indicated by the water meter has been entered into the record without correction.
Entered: 31226.83 ft³
